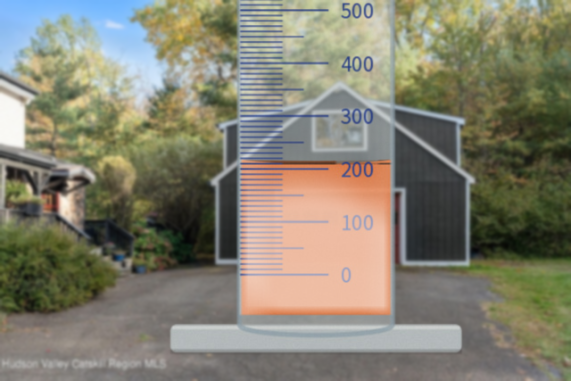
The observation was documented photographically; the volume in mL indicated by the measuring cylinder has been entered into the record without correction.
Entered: 210 mL
